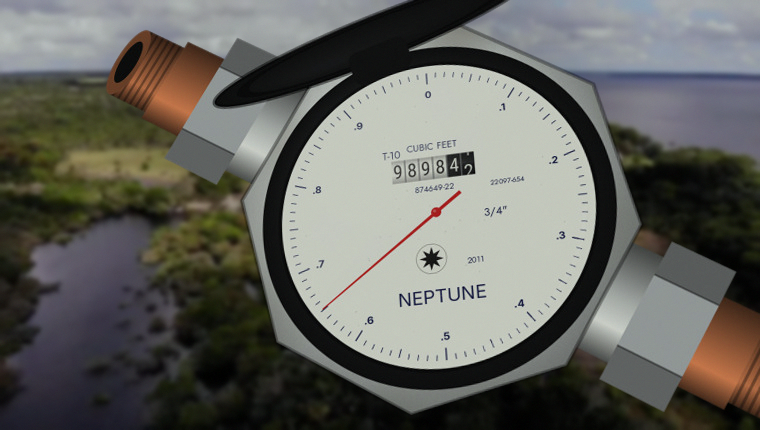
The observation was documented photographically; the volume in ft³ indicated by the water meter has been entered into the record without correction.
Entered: 989841.65 ft³
